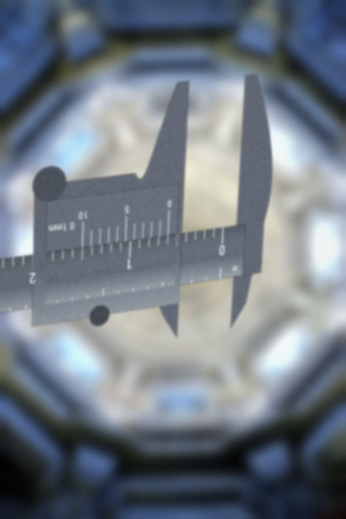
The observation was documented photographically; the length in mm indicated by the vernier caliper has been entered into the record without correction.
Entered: 6.0 mm
